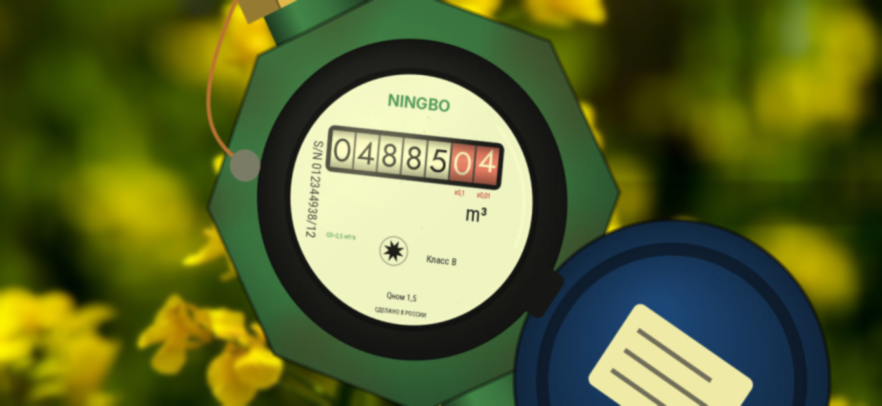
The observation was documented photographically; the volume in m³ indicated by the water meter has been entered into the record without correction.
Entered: 4885.04 m³
